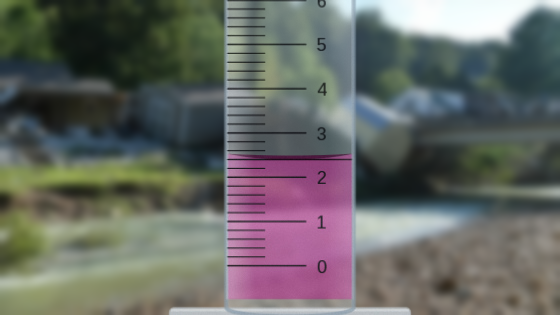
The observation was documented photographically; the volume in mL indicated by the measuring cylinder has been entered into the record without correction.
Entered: 2.4 mL
